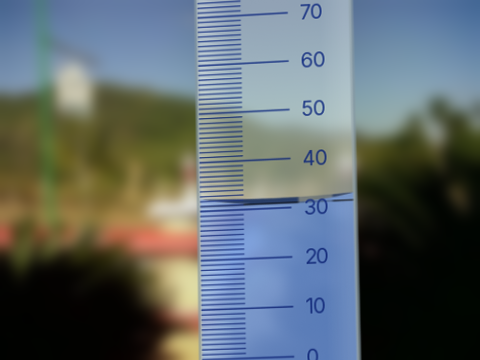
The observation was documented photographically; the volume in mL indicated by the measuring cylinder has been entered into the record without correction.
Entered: 31 mL
